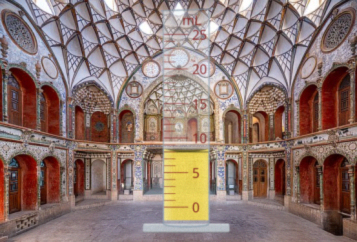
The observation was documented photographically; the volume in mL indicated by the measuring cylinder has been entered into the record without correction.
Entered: 8 mL
